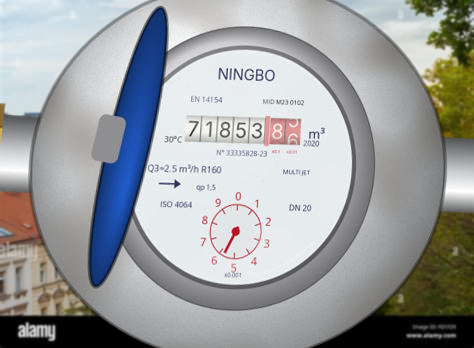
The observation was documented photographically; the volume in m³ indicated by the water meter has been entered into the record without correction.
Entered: 71853.855 m³
